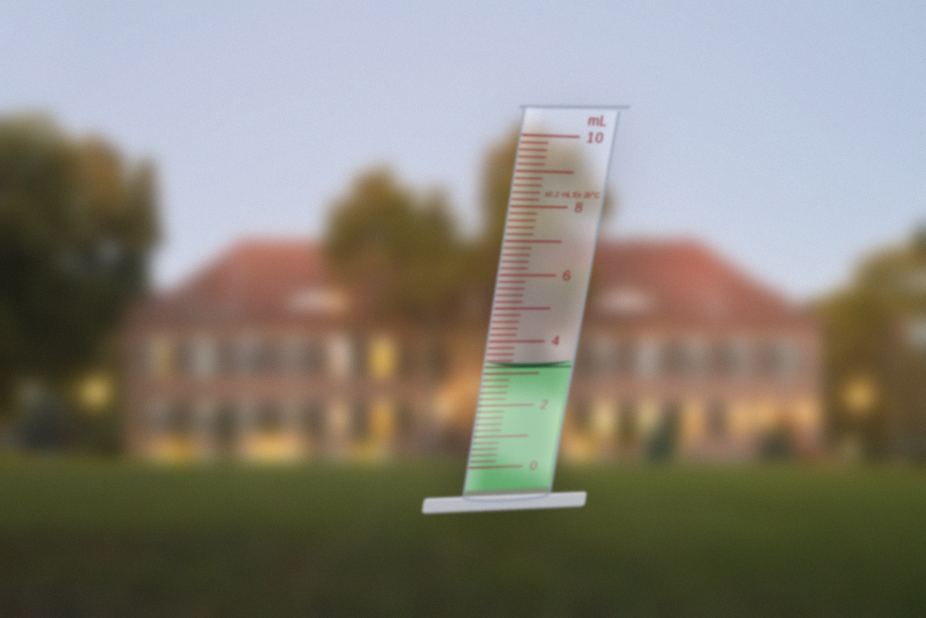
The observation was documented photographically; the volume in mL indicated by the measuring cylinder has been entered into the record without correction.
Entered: 3.2 mL
